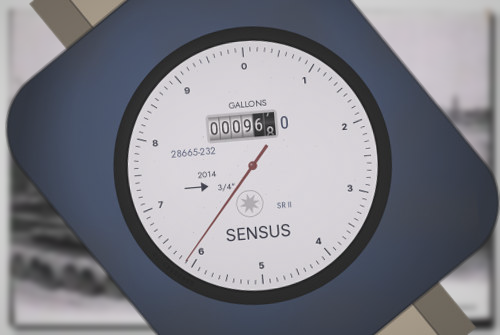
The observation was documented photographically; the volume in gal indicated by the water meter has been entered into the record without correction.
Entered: 9676.1 gal
